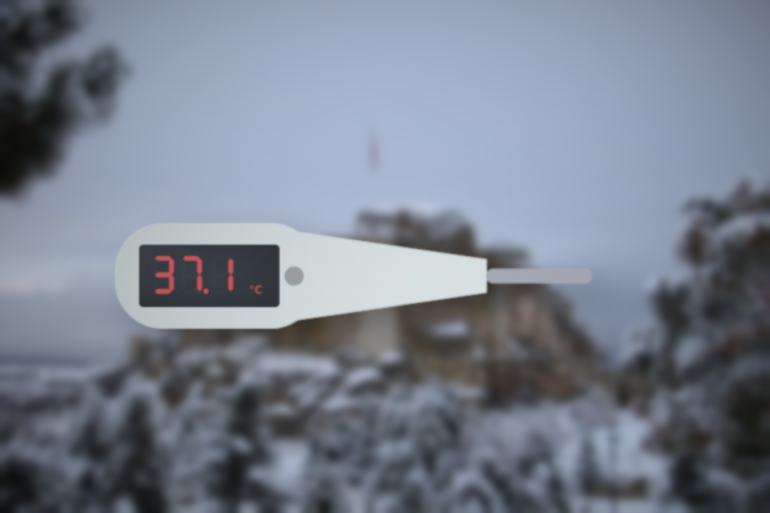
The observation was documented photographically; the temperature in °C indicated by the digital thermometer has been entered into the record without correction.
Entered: 37.1 °C
